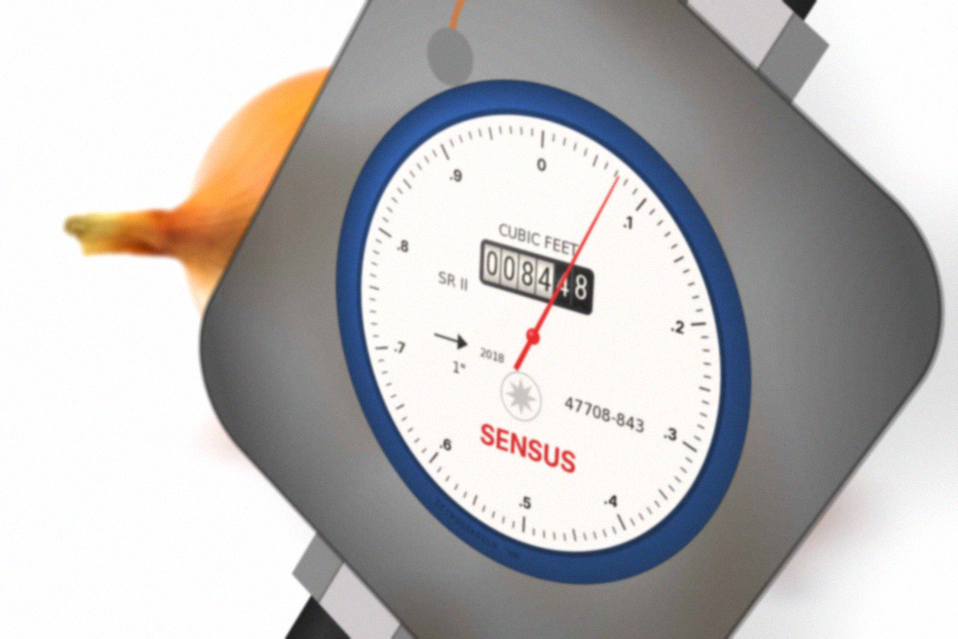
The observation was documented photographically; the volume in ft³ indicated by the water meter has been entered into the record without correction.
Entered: 8448.07 ft³
